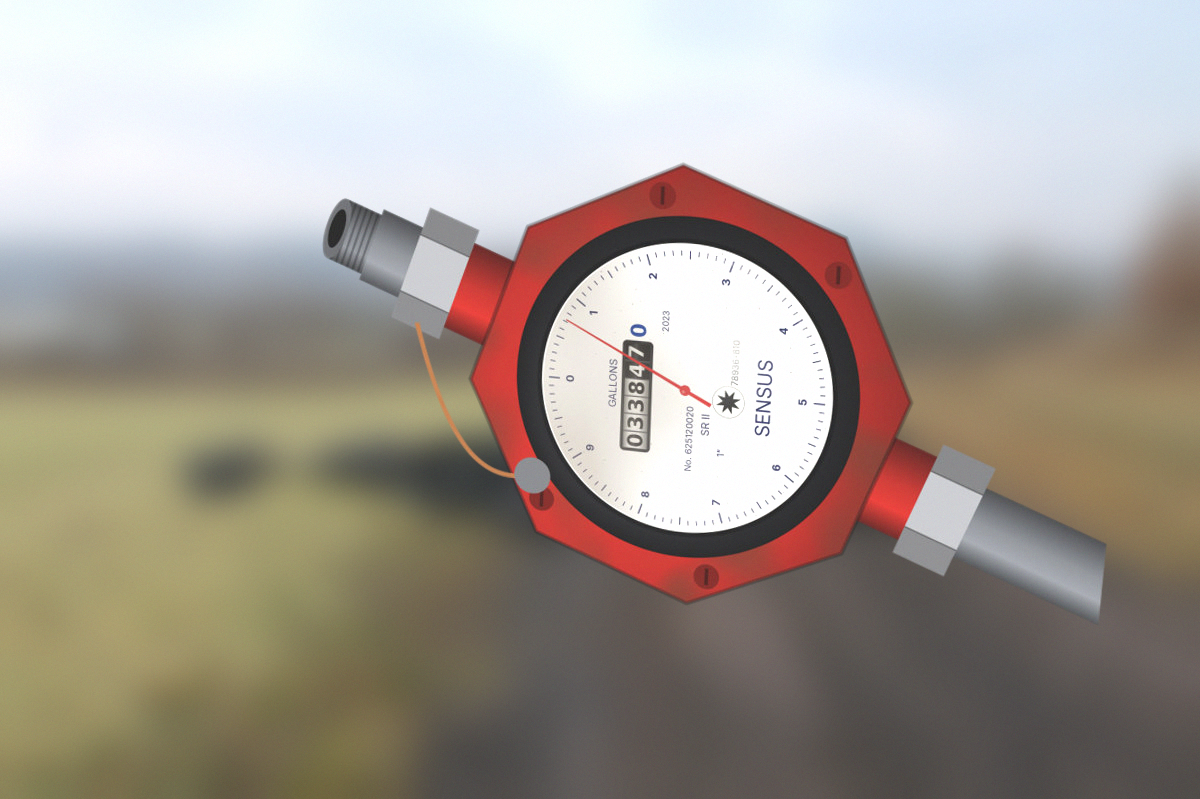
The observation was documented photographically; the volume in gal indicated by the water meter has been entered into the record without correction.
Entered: 338470.7 gal
